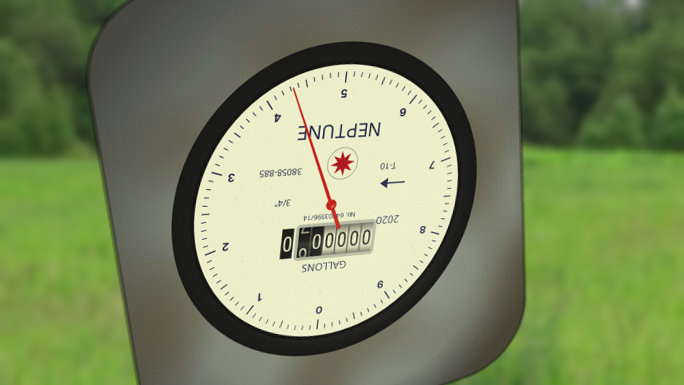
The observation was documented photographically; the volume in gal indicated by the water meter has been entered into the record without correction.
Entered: 64.3 gal
